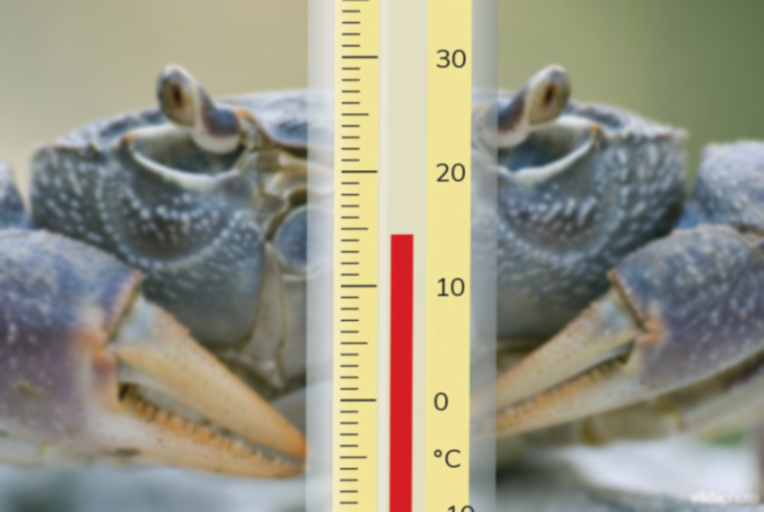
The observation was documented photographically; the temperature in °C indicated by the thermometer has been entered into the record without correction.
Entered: 14.5 °C
